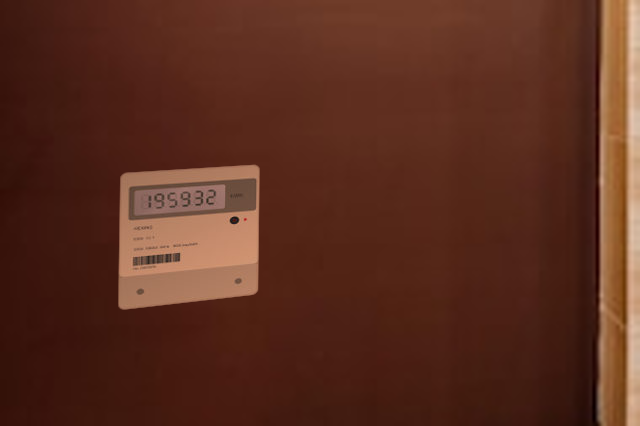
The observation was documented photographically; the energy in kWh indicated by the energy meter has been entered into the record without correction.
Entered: 195932 kWh
